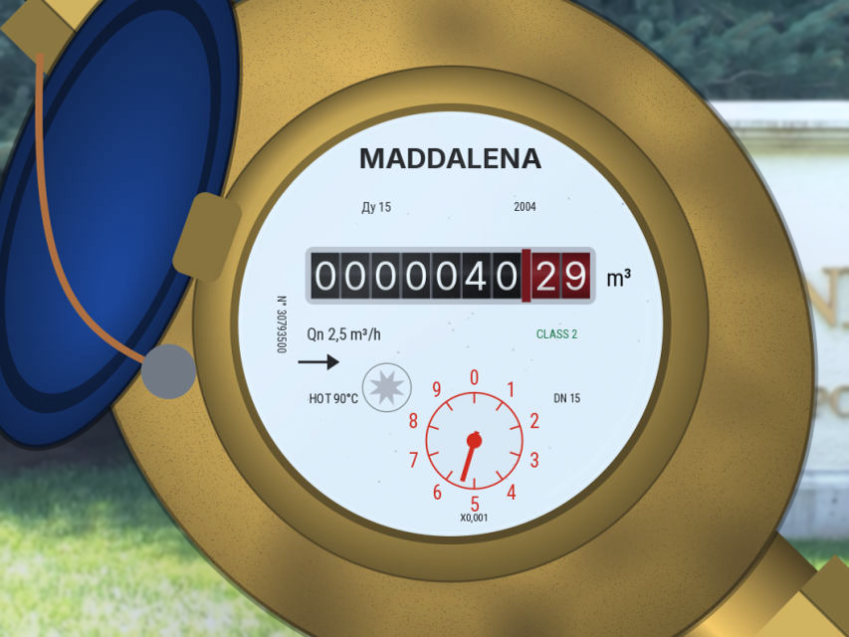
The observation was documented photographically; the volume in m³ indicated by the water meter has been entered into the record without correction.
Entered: 40.295 m³
